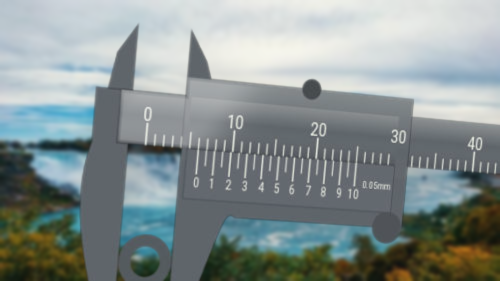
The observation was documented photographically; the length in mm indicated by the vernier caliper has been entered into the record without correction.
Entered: 6.0 mm
